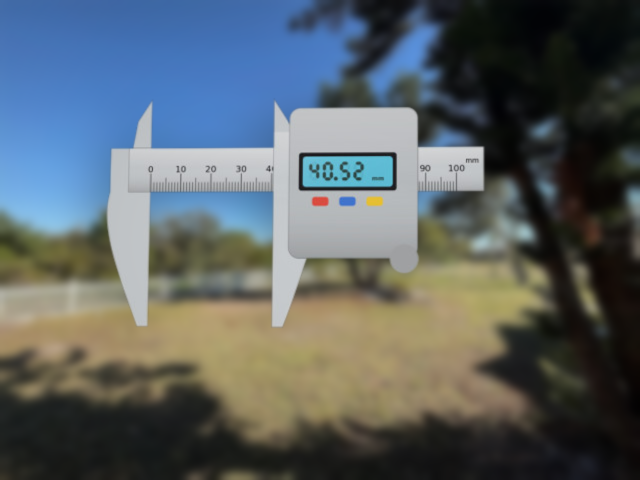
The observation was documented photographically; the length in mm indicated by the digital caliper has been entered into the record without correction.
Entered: 40.52 mm
